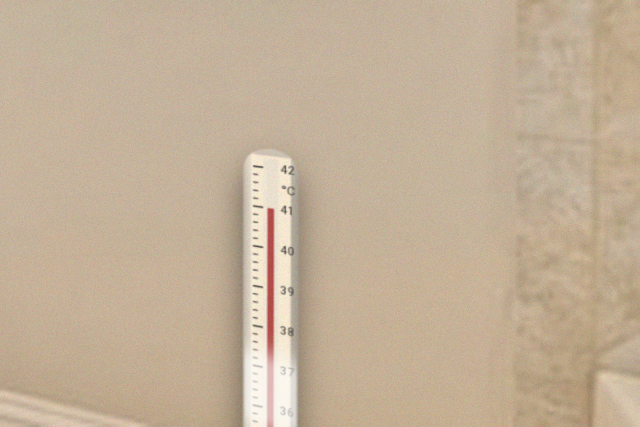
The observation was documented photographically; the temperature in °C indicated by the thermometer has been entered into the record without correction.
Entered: 41 °C
